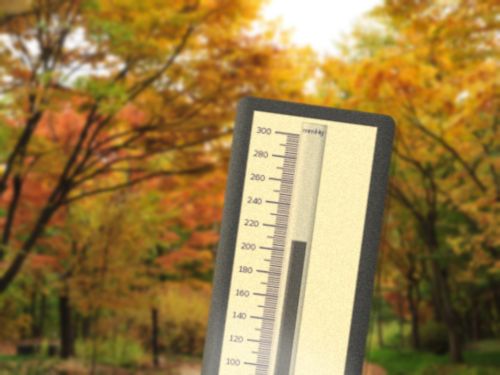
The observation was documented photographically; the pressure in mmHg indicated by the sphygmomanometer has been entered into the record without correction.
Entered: 210 mmHg
